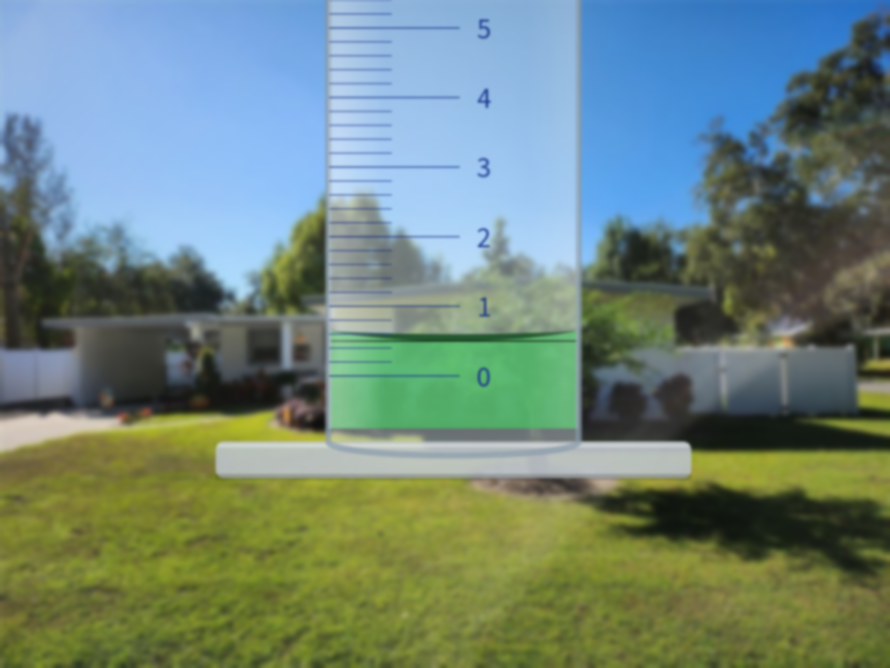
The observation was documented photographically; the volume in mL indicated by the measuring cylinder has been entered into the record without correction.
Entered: 0.5 mL
